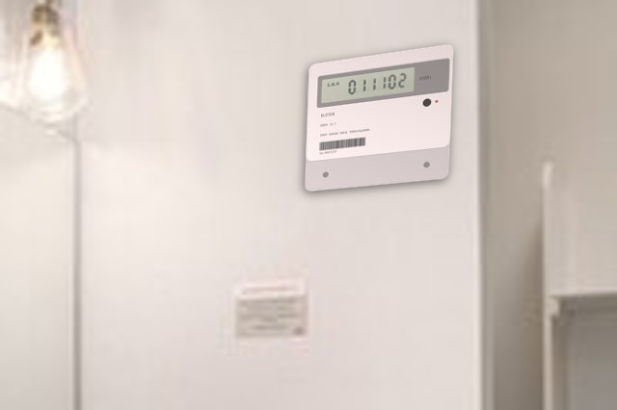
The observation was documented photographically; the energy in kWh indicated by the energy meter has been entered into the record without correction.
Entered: 11102 kWh
